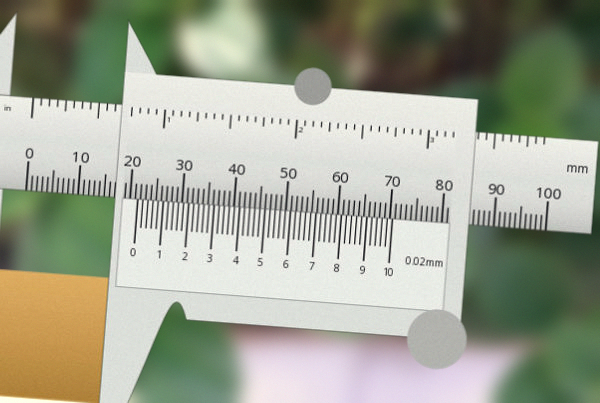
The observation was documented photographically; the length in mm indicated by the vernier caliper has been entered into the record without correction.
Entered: 21.5 mm
